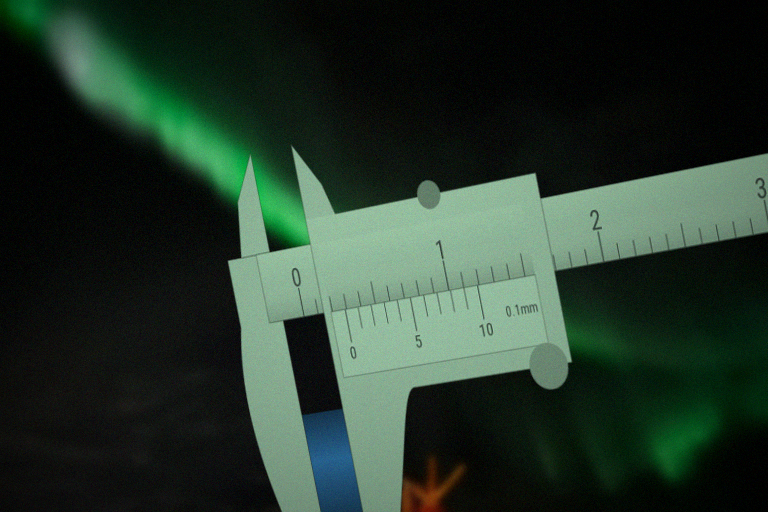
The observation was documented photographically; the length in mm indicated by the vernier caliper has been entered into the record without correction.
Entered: 2.9 mm
